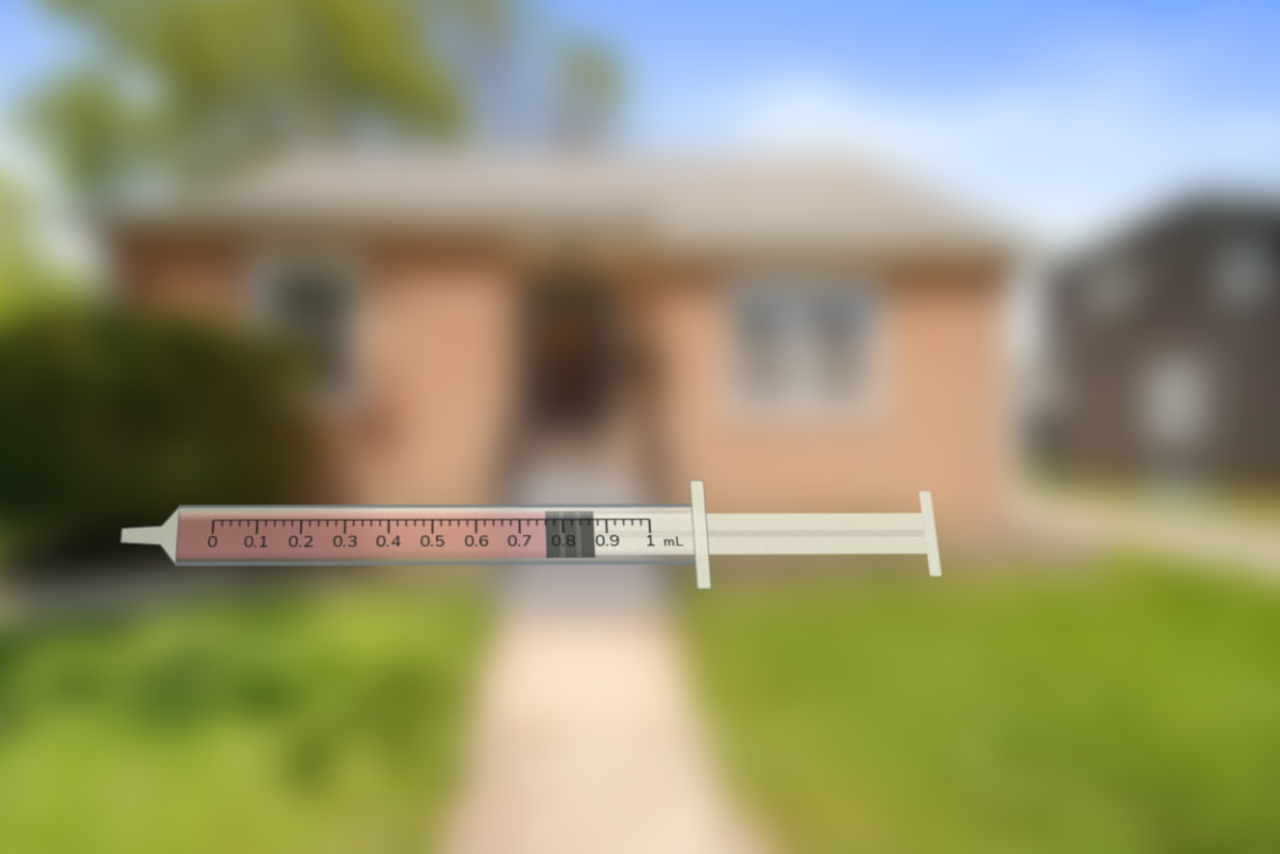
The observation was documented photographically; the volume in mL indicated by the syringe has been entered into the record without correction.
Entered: 0.76 mL
